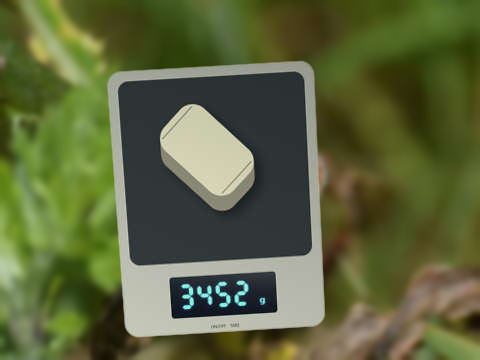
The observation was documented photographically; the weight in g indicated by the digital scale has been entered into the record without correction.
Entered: 3452 g
